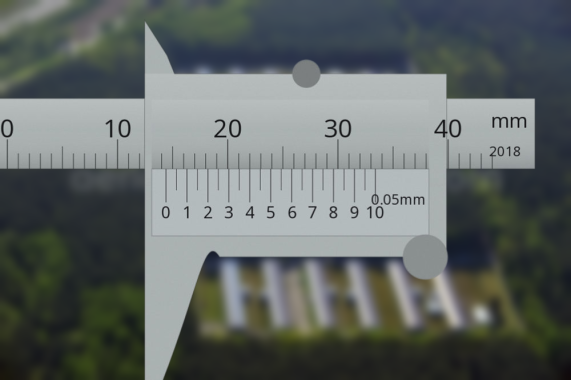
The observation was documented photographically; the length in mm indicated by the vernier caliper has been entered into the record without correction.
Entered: 14.4 mm
